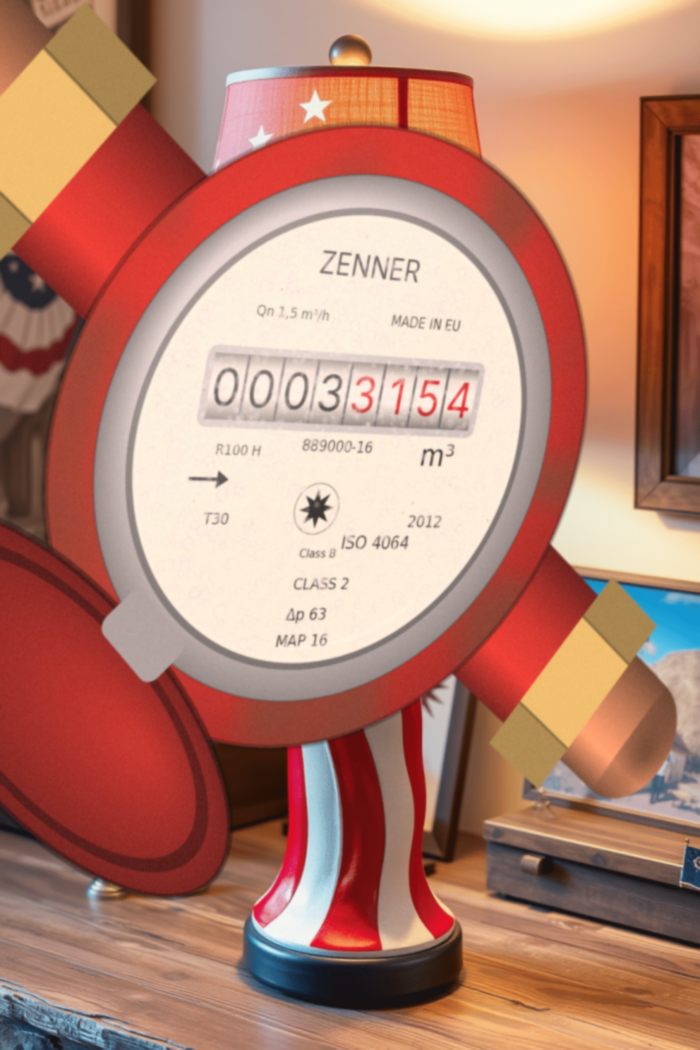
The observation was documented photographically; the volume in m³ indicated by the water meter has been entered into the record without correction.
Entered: 3.3154 m³
